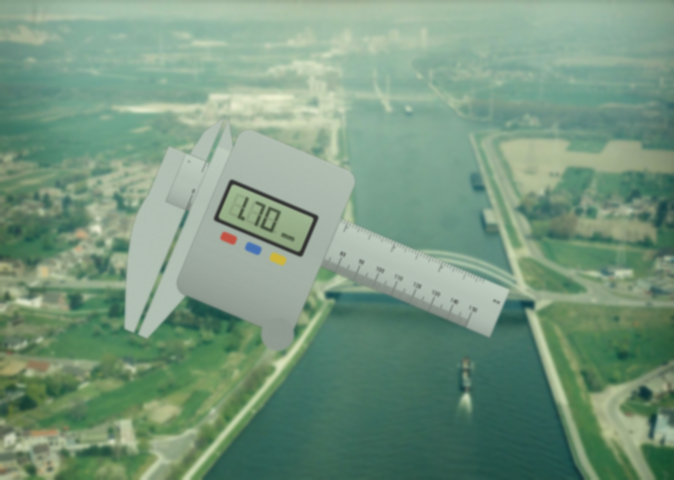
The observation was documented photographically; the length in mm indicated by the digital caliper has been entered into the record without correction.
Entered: 1.70 mm
